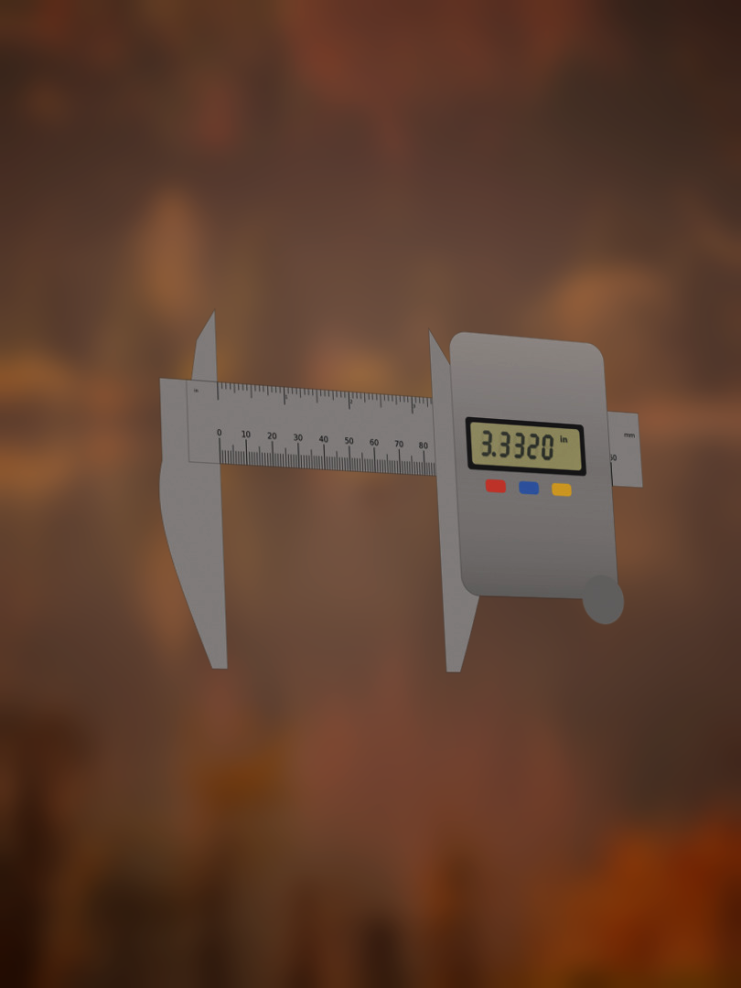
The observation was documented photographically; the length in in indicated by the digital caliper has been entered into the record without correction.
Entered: 3.3320 in
